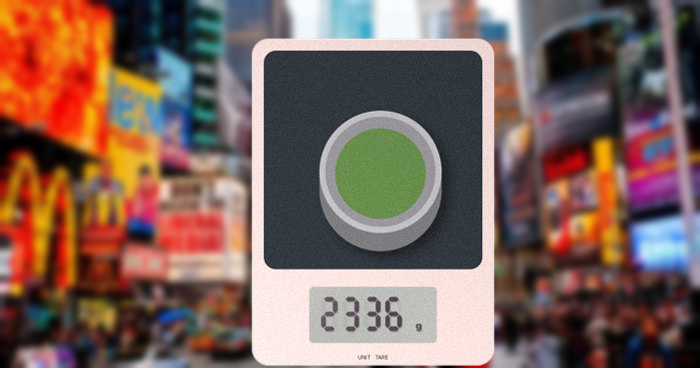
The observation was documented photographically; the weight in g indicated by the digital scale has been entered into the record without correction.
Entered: 2336 g
